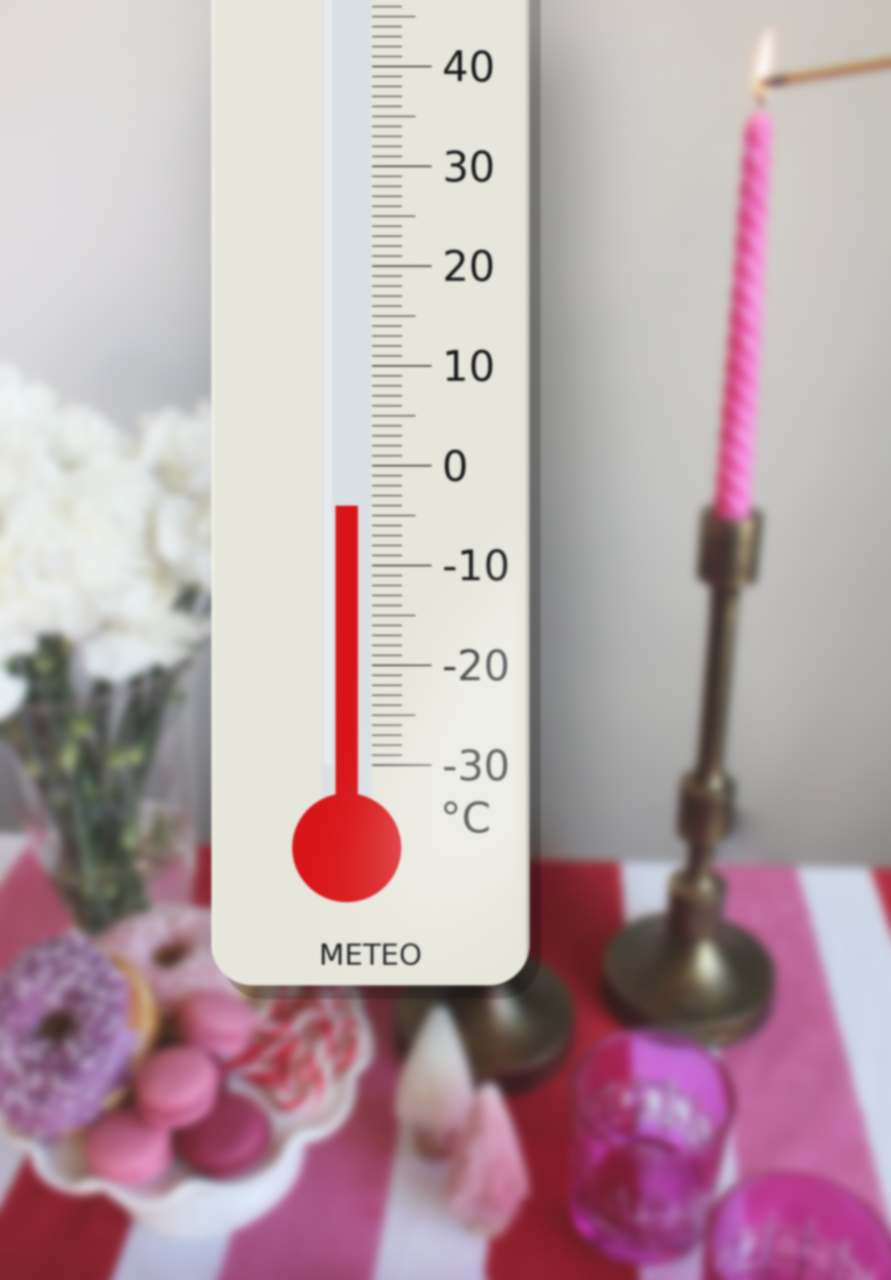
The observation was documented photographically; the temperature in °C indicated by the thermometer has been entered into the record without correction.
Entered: -4 °C
